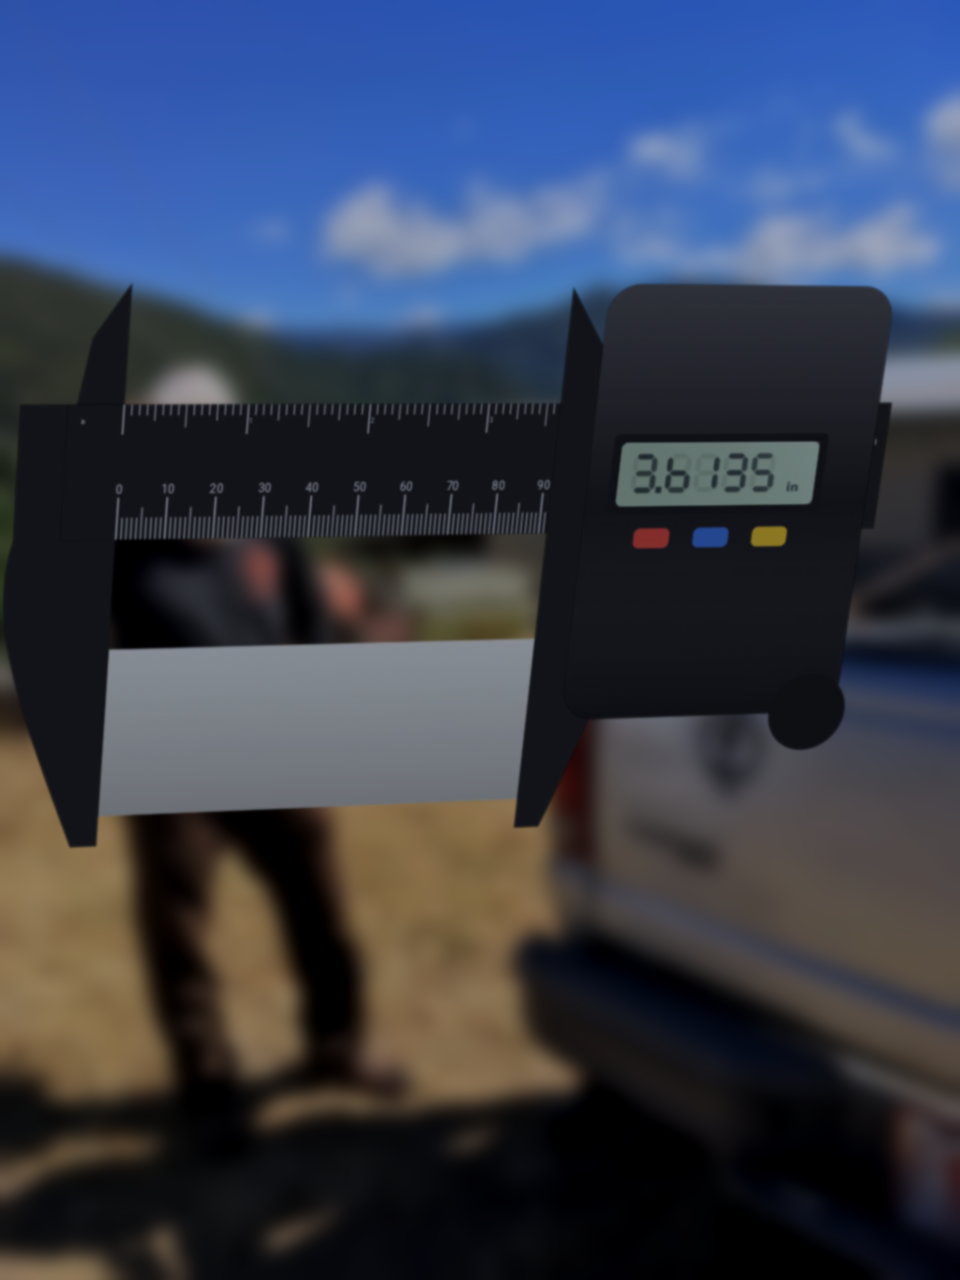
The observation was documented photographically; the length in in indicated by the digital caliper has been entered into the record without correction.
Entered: 3.6135 in
